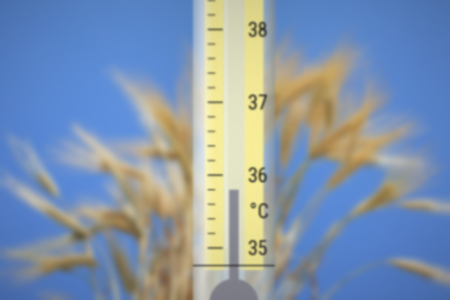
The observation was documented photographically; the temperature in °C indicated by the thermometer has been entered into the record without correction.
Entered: 35.8 °C
